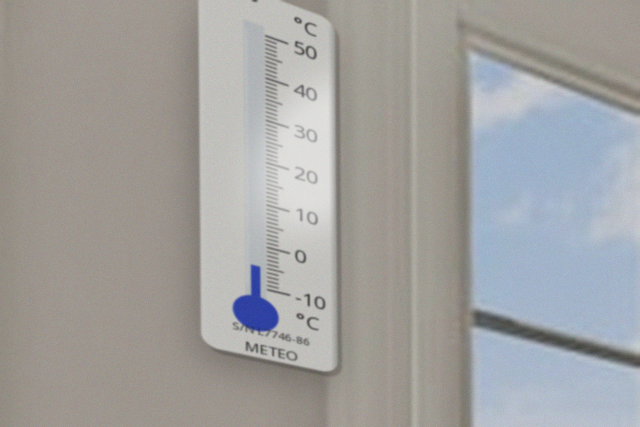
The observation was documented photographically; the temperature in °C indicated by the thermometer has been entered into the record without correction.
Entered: -5 °C
